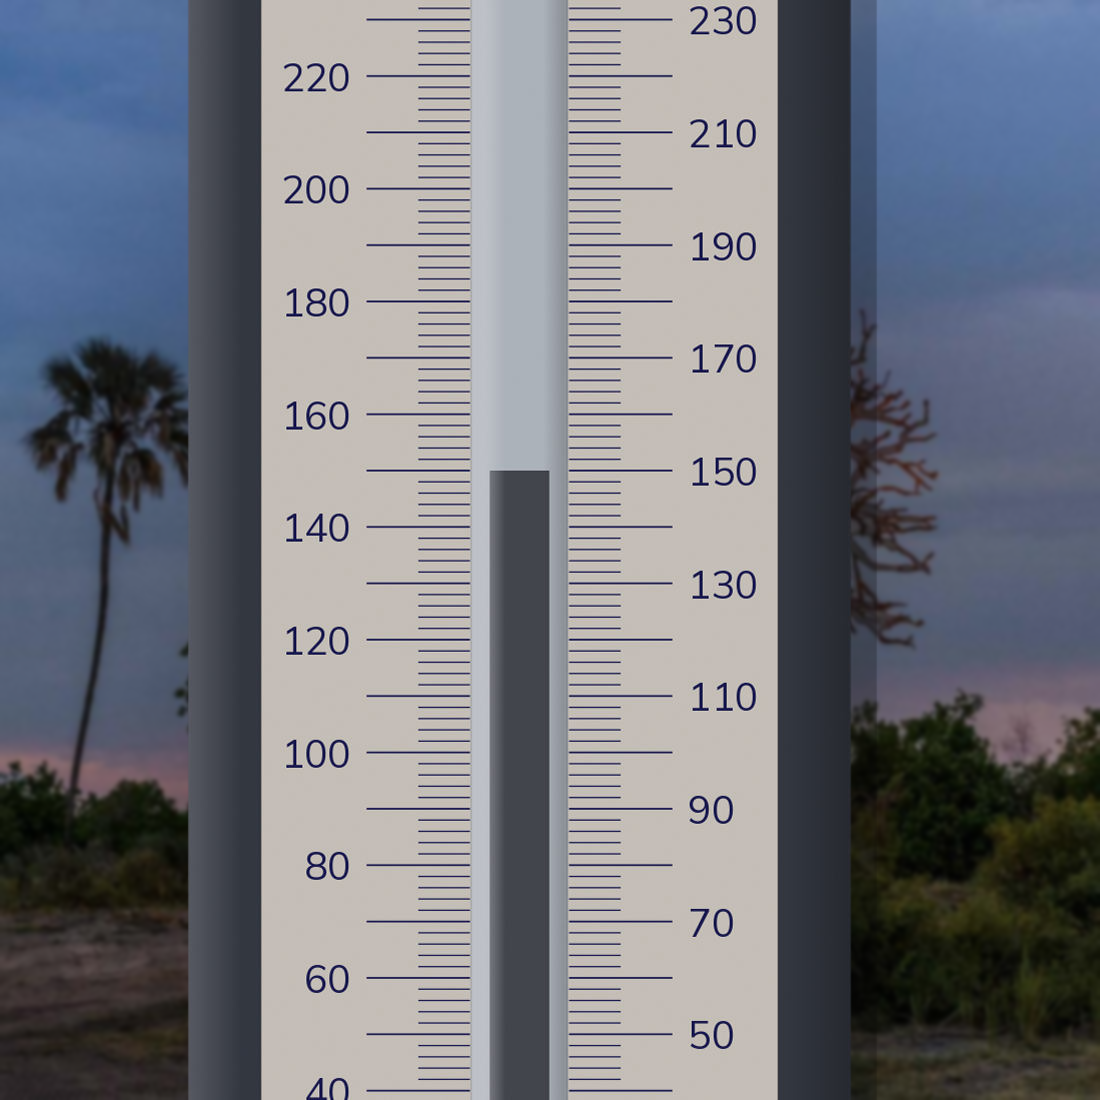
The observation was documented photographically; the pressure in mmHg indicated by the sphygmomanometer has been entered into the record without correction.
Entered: 150 mmHg
